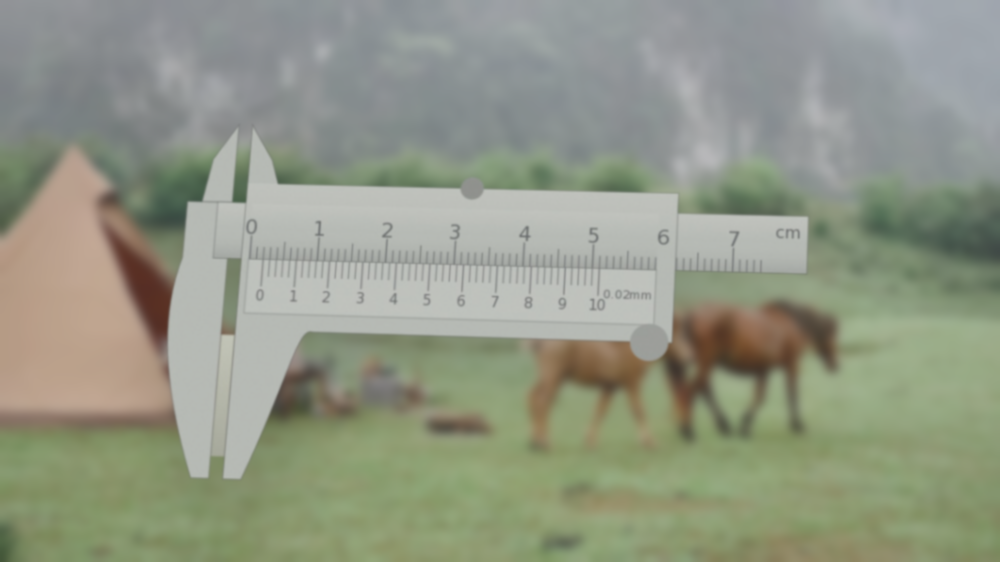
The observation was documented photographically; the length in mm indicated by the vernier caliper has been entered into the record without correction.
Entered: 2.0 mm
